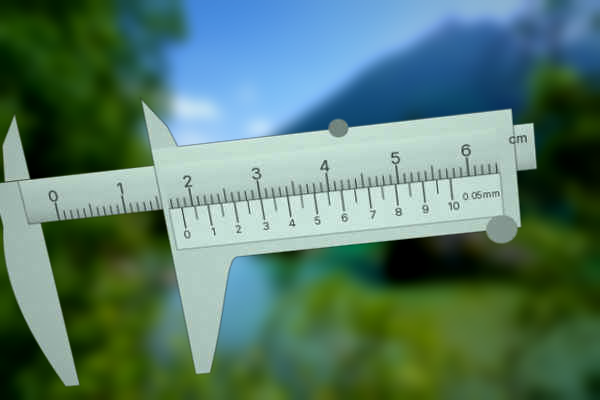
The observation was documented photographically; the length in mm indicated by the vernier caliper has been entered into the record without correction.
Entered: 18.4 mm
